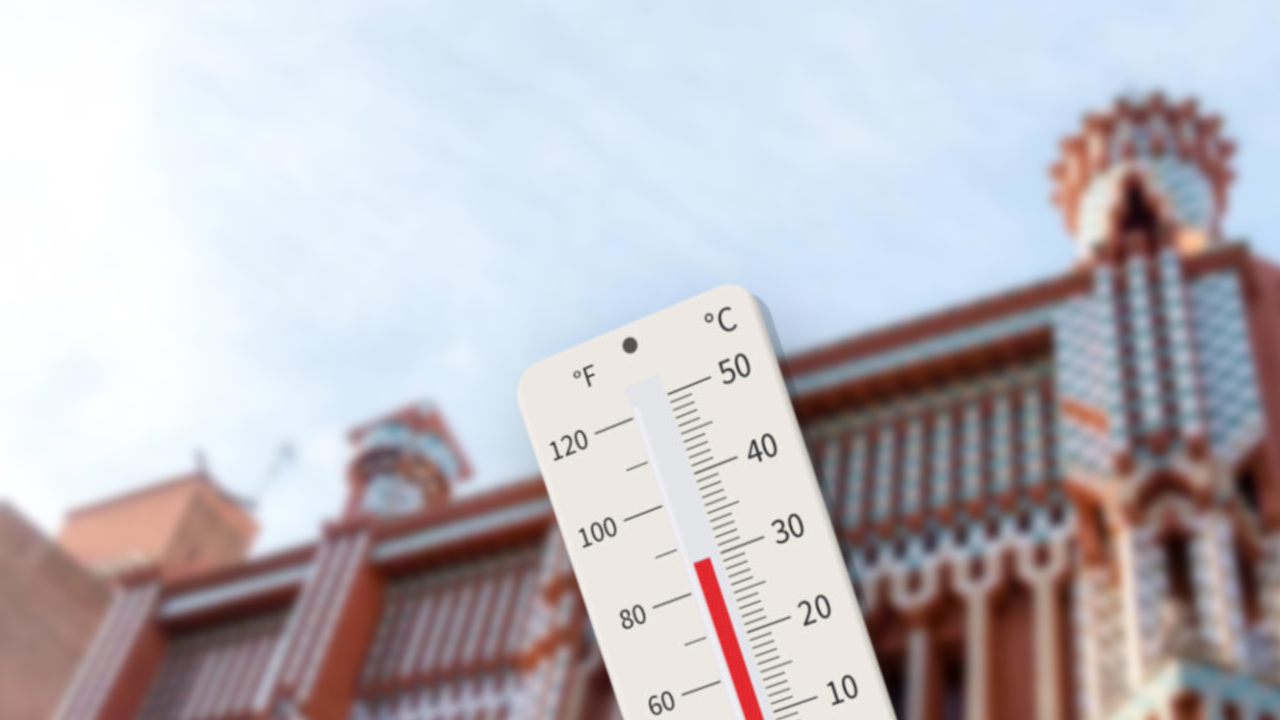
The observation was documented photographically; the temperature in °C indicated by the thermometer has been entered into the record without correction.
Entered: 30 °C
